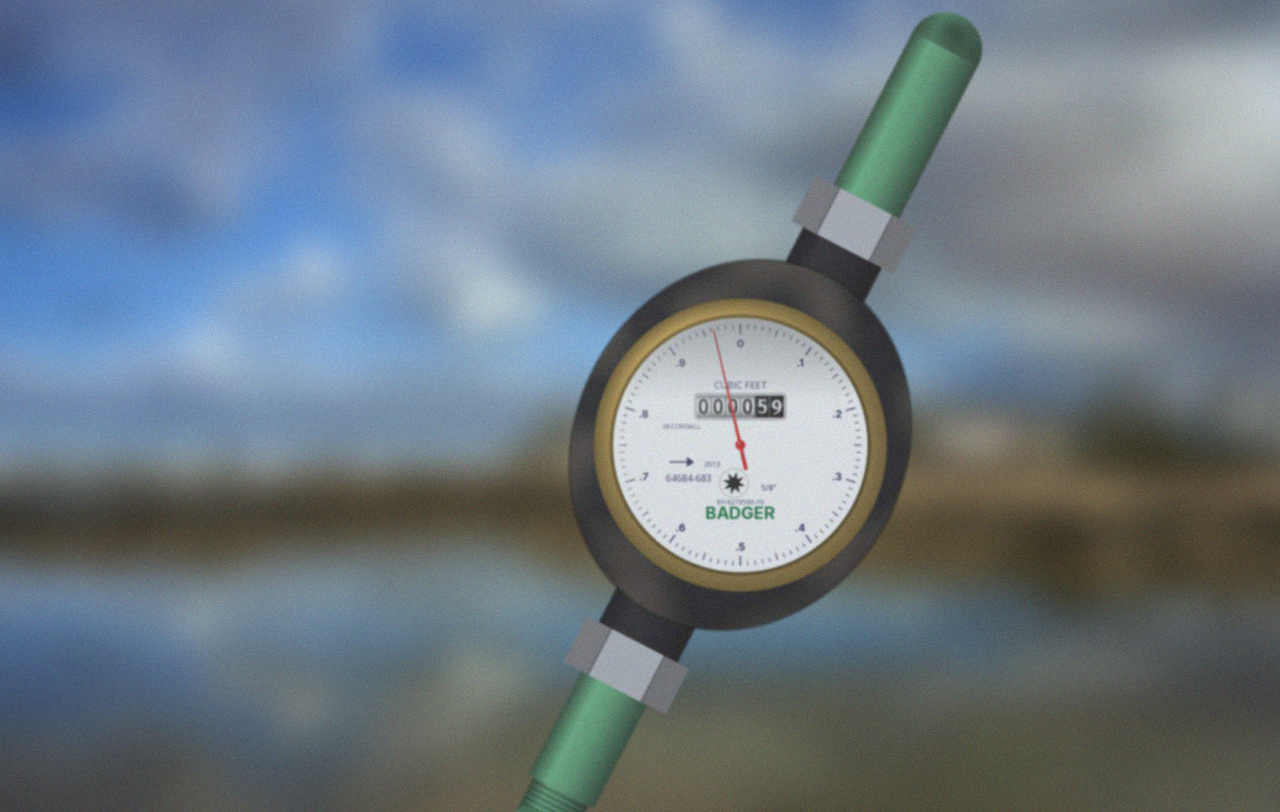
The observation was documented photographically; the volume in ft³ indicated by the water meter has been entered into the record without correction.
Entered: 58.96 ft³
